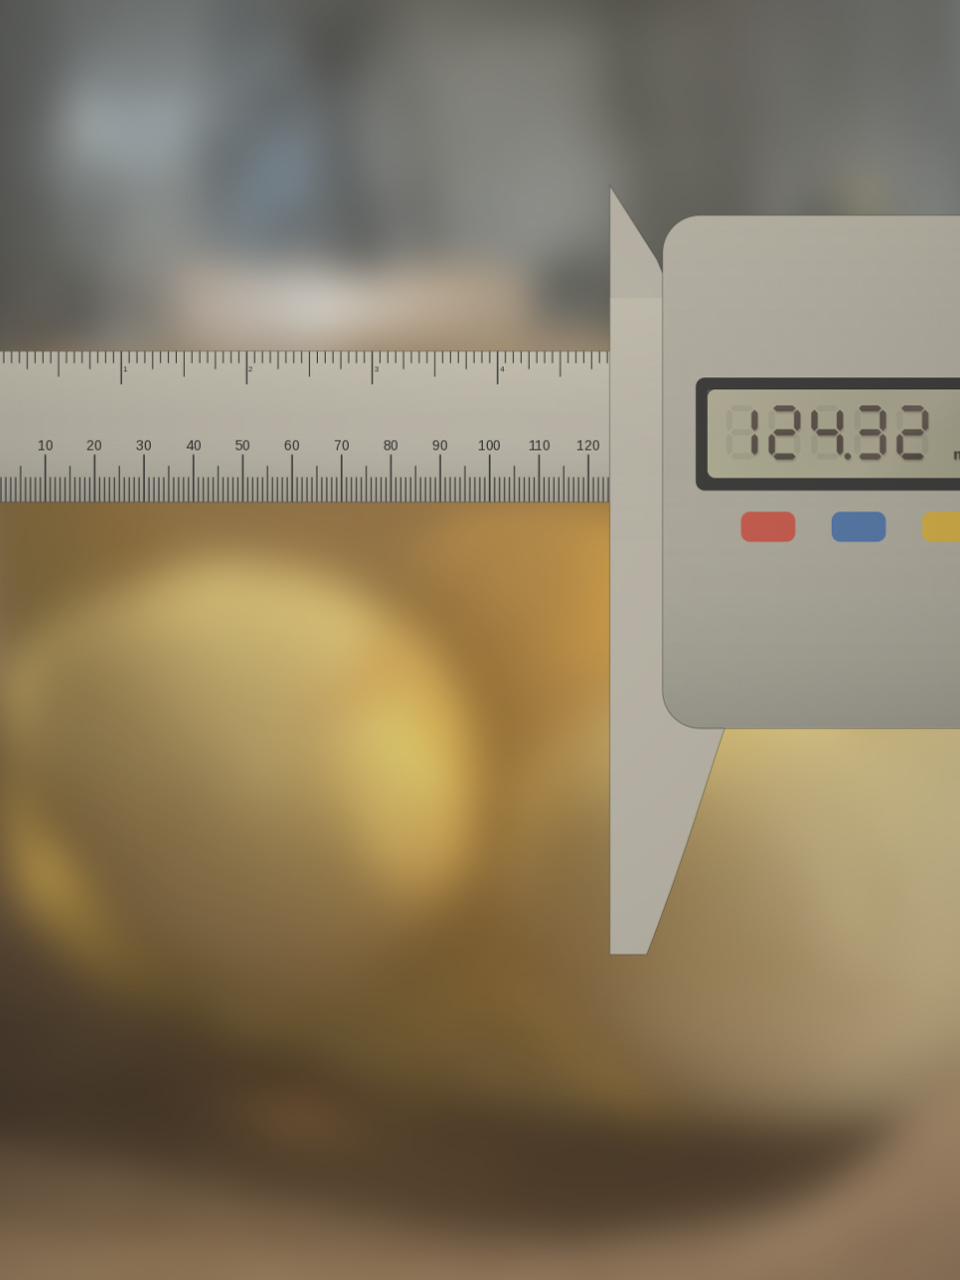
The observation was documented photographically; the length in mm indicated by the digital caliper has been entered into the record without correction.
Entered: 124.32 mm
